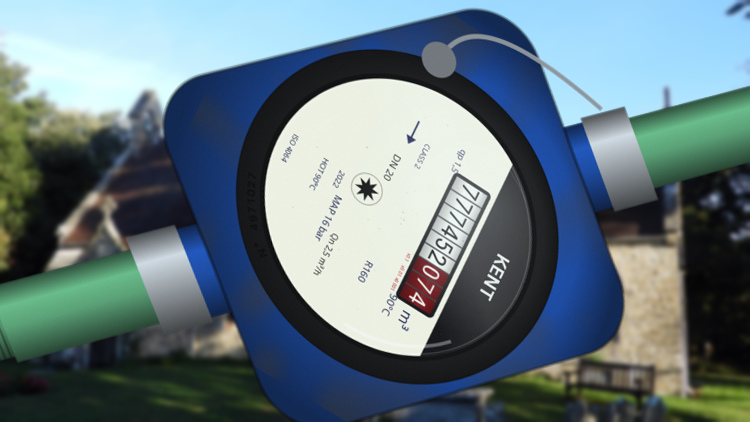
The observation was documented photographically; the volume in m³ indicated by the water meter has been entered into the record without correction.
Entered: 777452.074 m³
